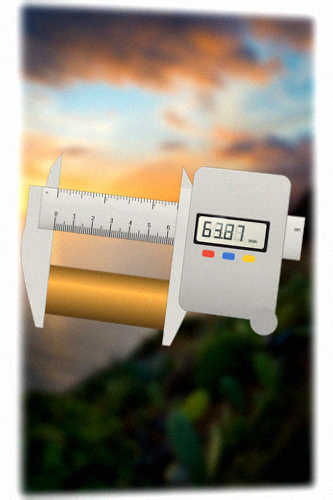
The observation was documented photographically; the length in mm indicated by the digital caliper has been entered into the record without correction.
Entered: 63.87 mm
